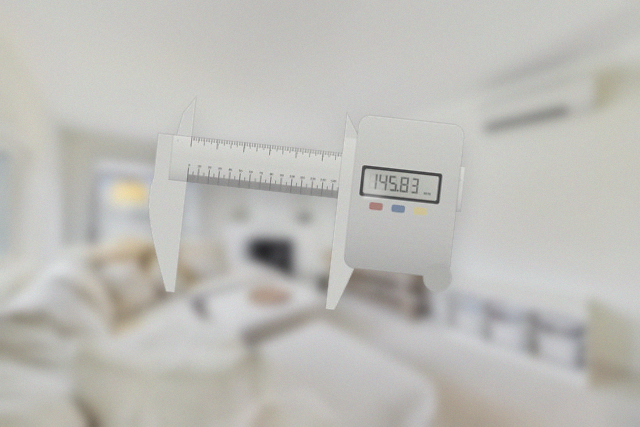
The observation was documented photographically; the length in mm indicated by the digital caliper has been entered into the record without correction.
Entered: 145.83 mm
